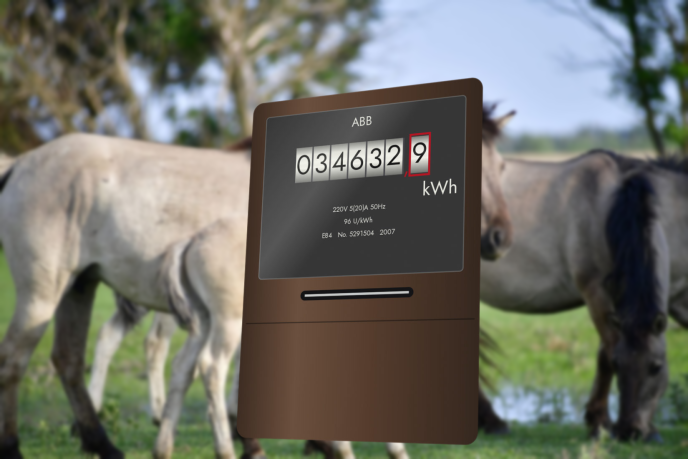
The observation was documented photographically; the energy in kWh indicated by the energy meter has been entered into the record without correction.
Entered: 34632.9 kWh
